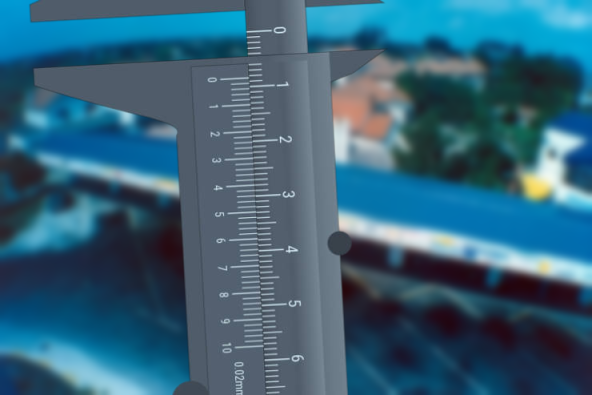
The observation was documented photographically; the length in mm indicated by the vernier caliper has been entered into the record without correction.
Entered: 8.4 mm
